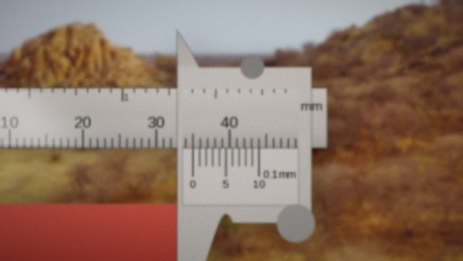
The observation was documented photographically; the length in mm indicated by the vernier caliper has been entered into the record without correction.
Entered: 35.0 mm
